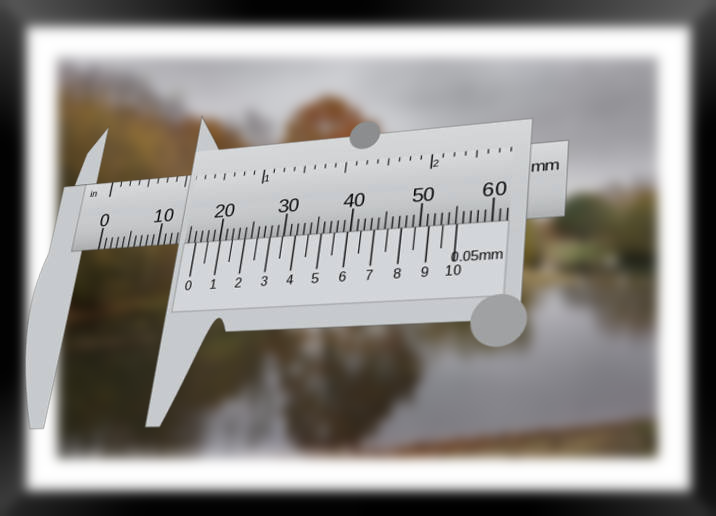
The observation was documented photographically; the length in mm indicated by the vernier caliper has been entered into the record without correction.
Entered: 16.2 mm
